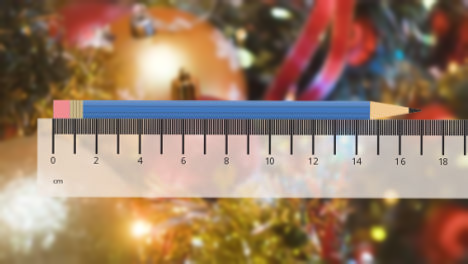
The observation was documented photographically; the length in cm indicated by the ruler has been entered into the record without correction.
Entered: 17 cm
